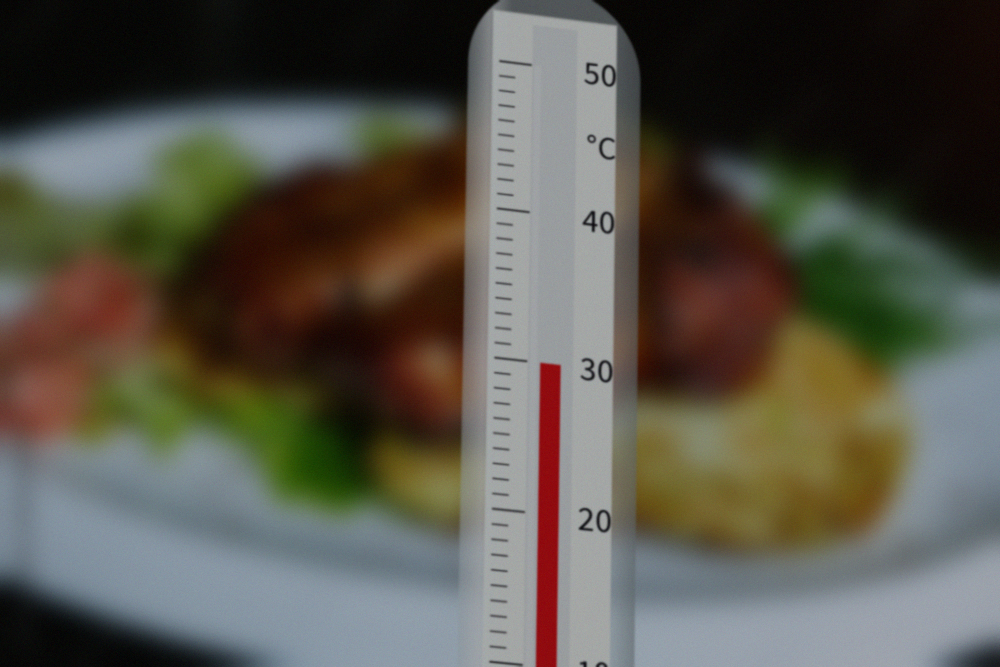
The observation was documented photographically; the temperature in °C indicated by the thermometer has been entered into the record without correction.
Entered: 30 °C
